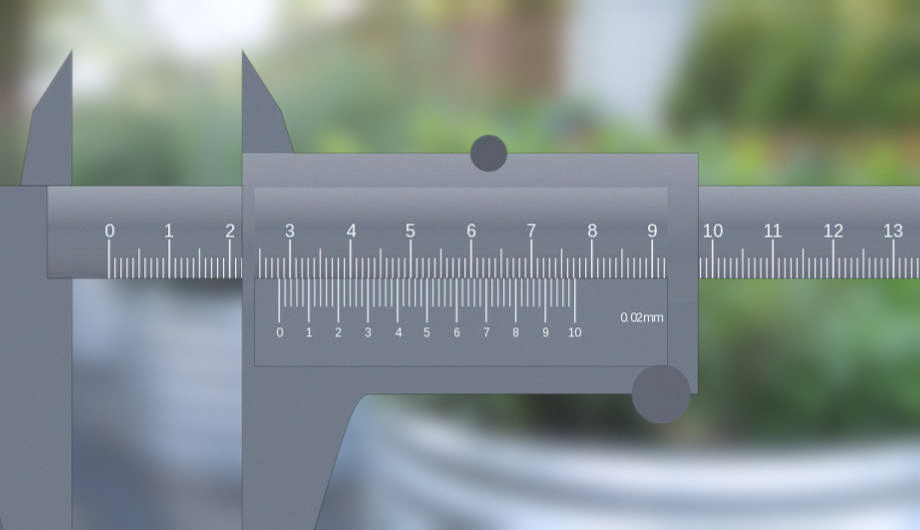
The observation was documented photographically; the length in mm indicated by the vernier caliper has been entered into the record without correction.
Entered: 28.2 mm
